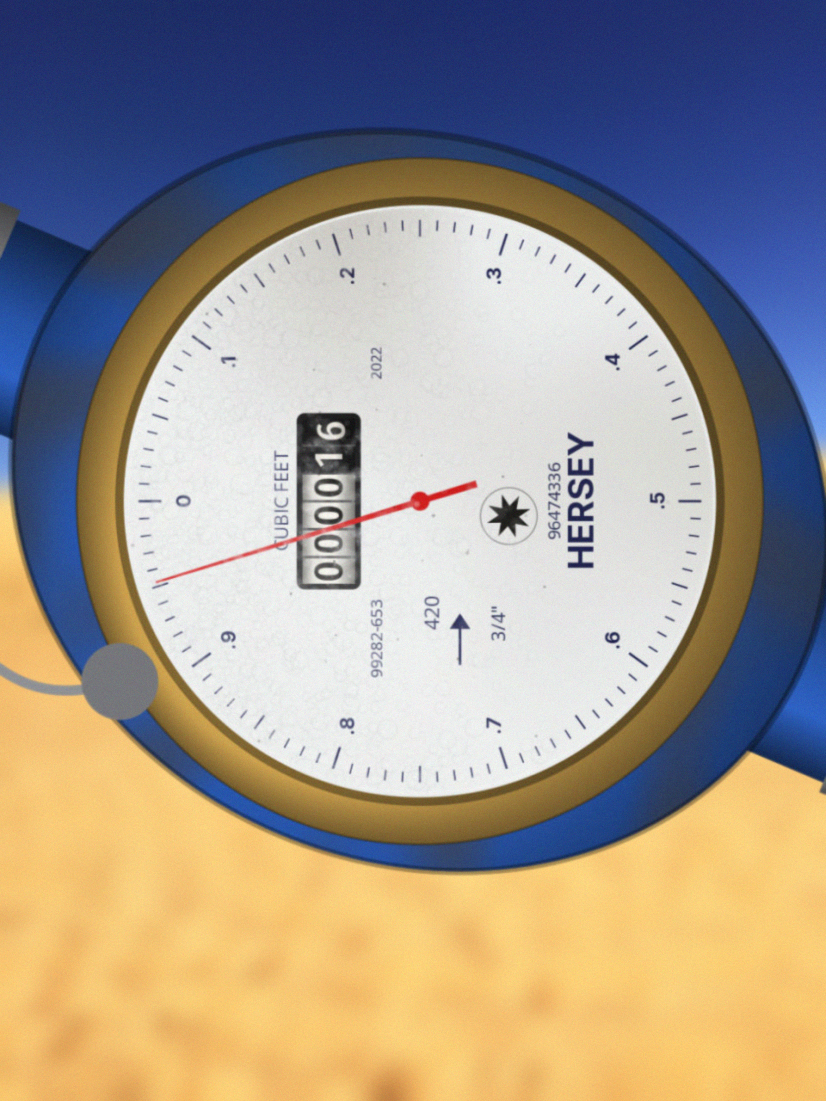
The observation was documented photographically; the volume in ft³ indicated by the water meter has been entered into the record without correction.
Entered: 15.95 ft³
